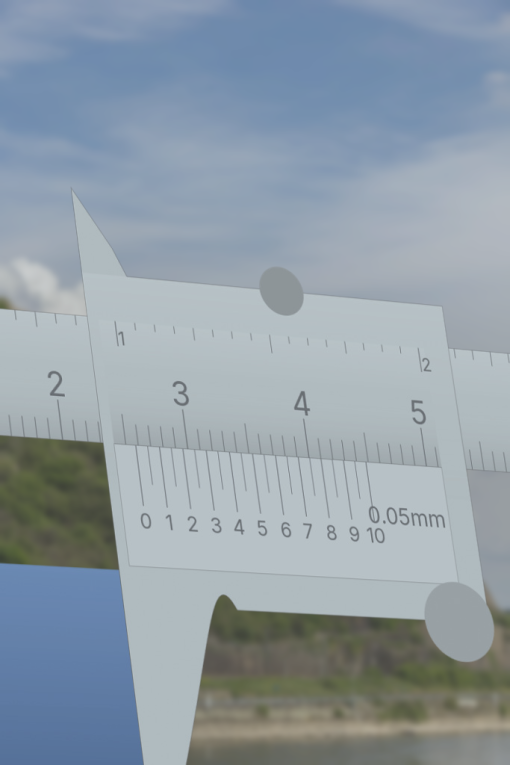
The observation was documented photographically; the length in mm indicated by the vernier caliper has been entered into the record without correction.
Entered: 25.8 mm
